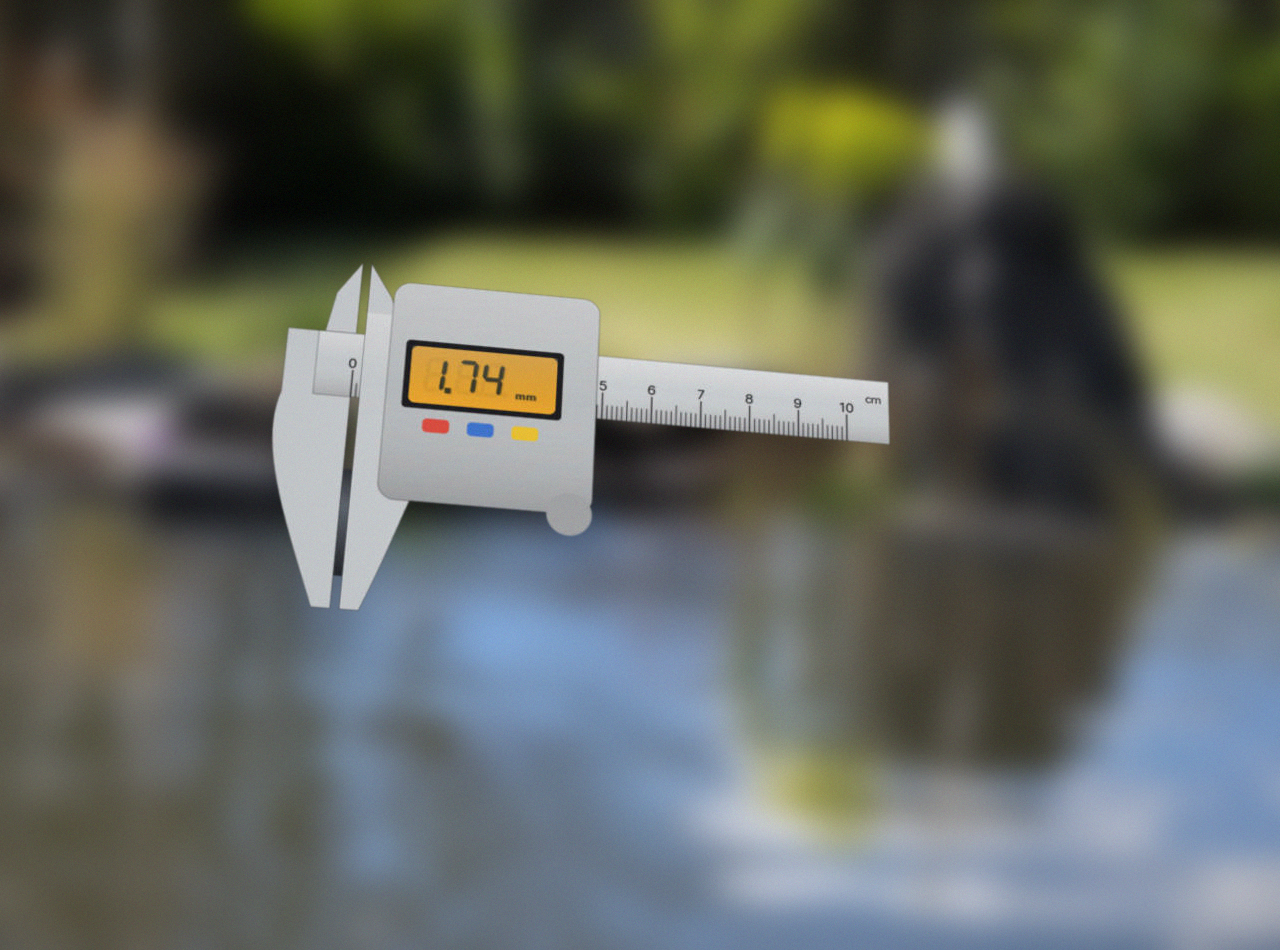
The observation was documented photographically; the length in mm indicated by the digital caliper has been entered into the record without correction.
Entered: 1.74 mm
